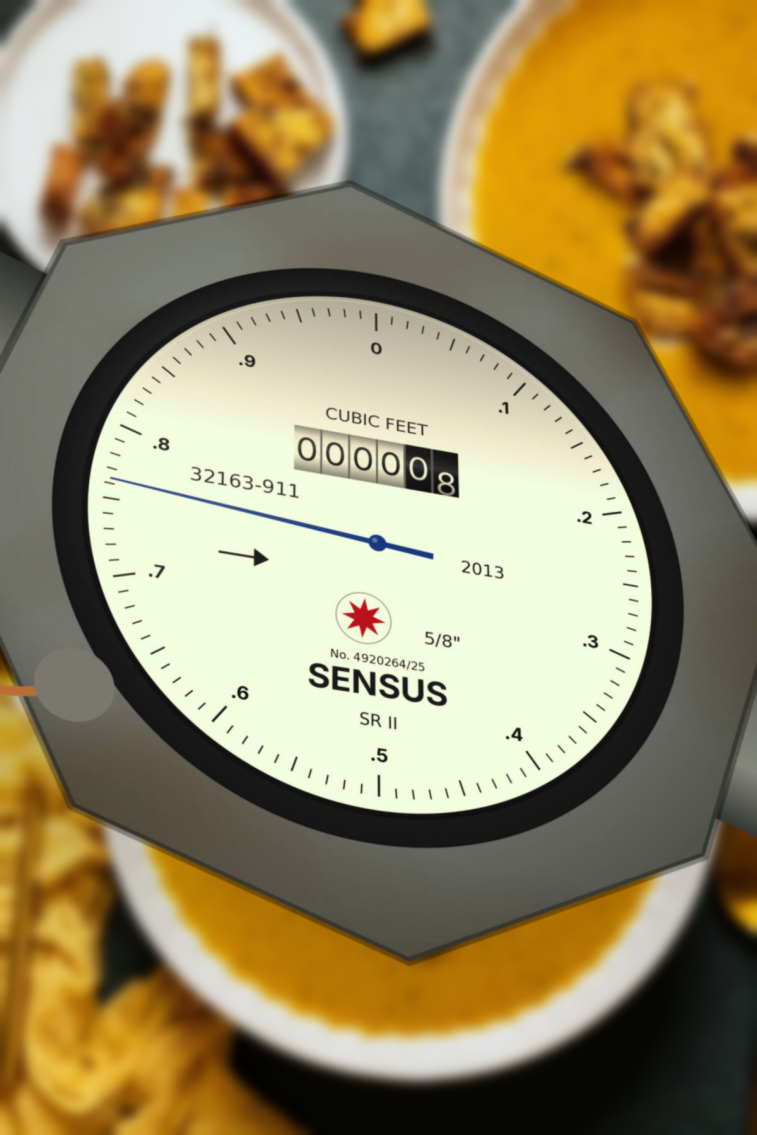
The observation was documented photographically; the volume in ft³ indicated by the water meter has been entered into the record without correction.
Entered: 7.76 ft³
